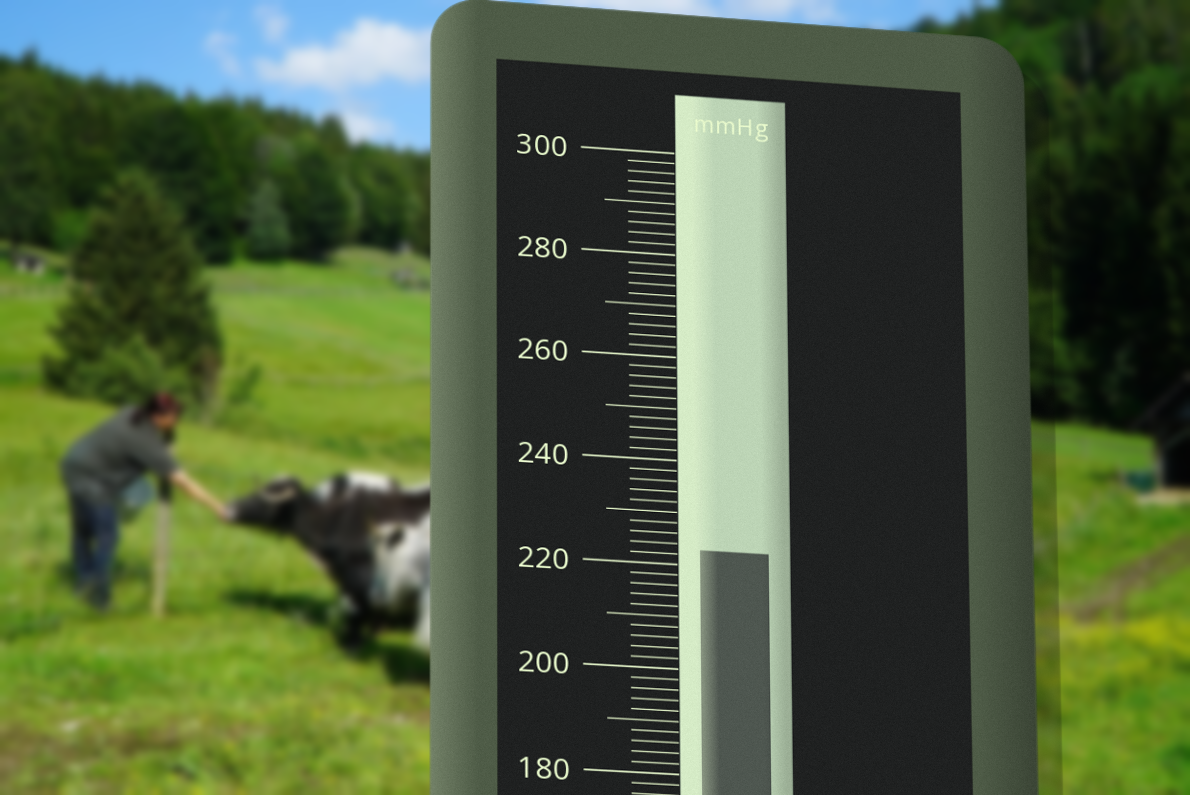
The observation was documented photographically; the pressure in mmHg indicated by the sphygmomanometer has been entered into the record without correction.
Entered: 223 mmHg
